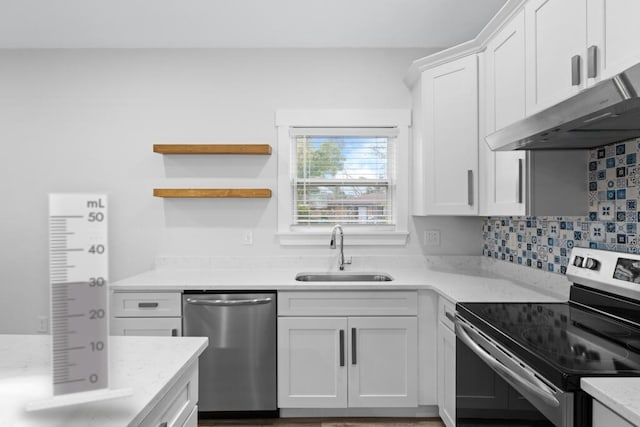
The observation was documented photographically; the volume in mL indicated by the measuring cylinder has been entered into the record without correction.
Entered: 30 mL
